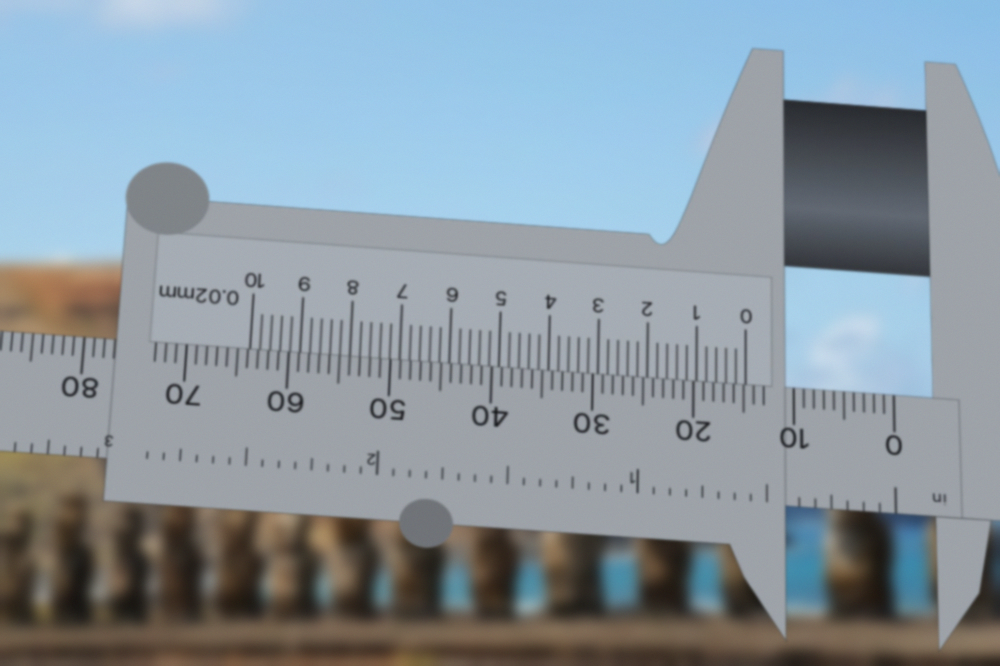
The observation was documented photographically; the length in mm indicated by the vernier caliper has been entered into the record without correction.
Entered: 14.8 mm
